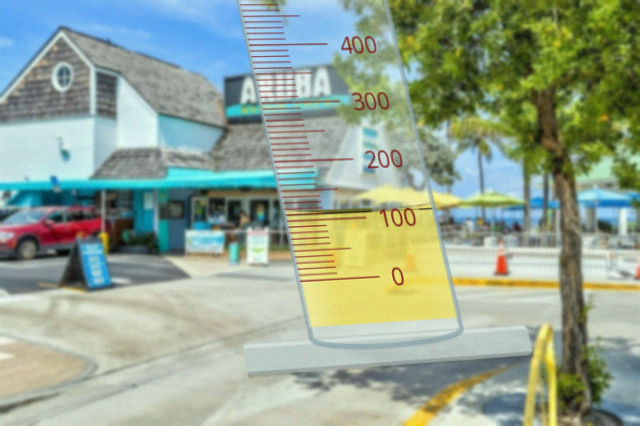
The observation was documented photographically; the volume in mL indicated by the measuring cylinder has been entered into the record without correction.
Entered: 110 mL
